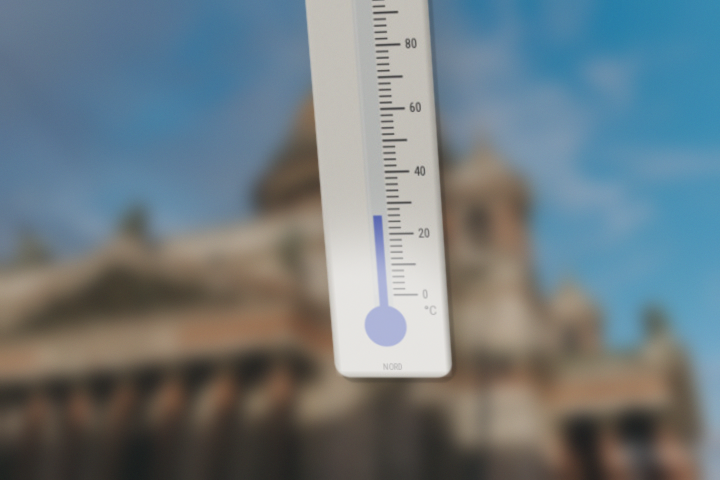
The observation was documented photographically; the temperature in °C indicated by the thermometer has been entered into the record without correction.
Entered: 26 °C
